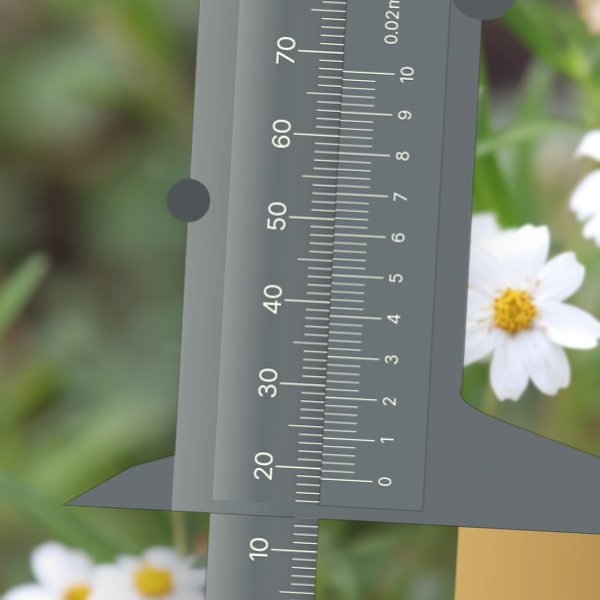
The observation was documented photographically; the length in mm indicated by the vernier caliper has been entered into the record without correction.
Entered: 18.8 mm
